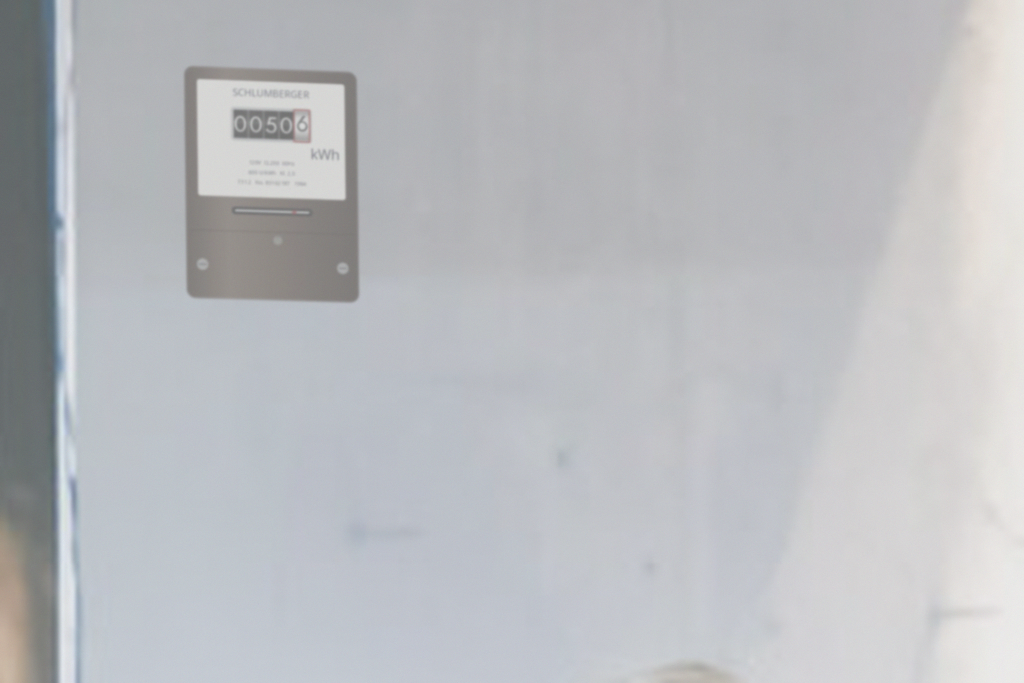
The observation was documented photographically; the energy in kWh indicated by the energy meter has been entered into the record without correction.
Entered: 50.6 kWh
